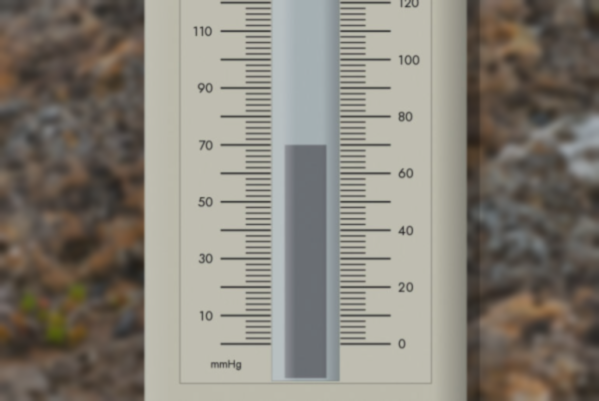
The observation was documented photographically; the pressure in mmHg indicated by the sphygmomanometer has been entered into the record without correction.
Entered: 70 mmHg
